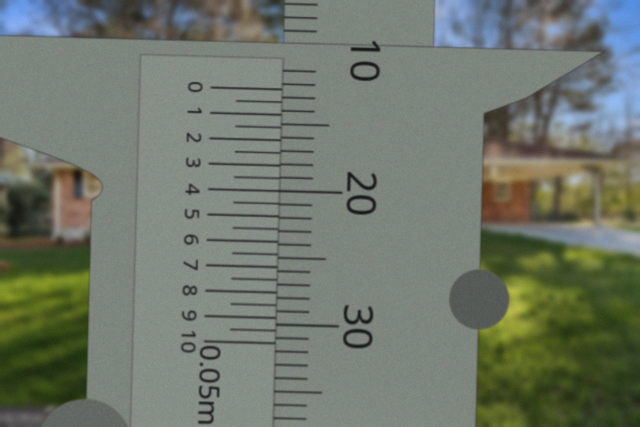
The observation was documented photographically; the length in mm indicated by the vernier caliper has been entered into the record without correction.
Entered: 12.4 mm
